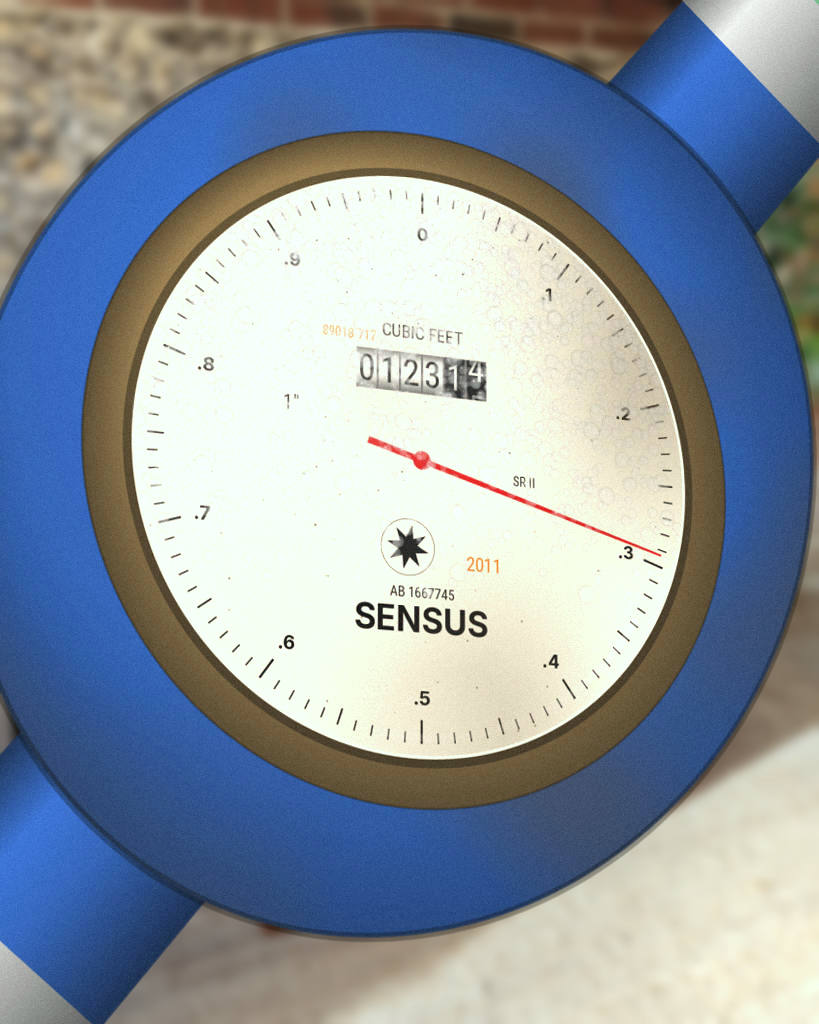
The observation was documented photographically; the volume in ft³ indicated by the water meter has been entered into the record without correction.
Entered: 12314.29 ft³
